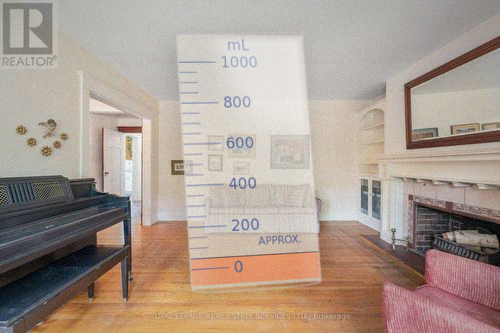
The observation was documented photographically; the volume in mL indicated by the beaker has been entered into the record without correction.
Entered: 50 mL
